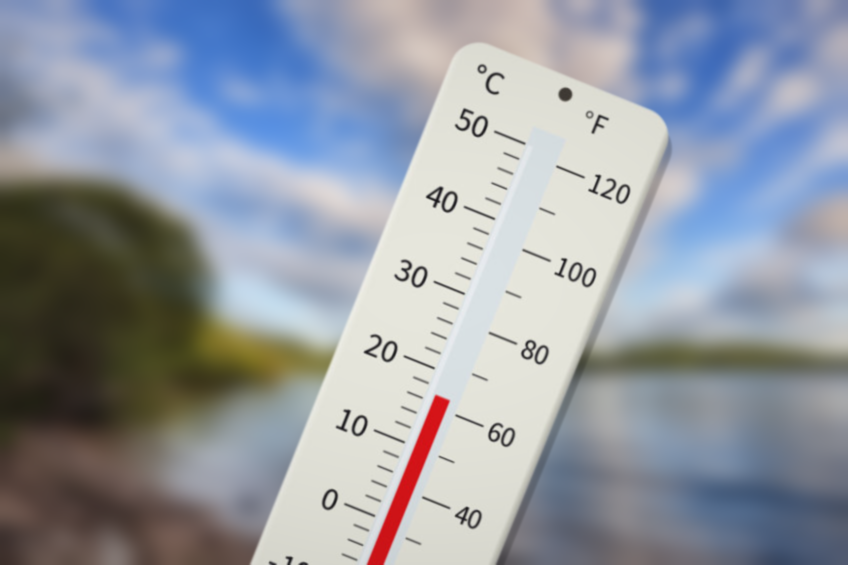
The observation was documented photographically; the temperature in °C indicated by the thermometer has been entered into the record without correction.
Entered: 17 °C
